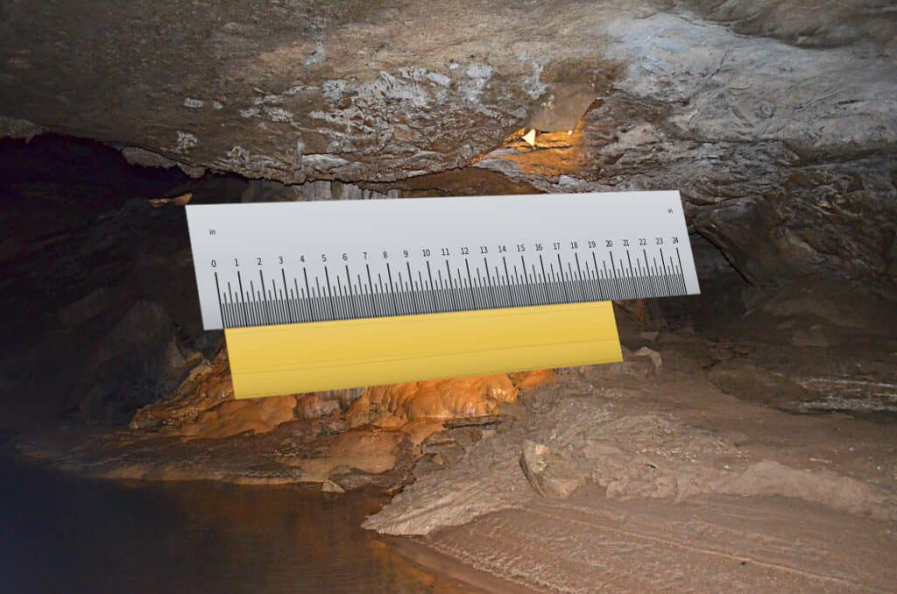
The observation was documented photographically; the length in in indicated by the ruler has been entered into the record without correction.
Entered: 19.5 in
